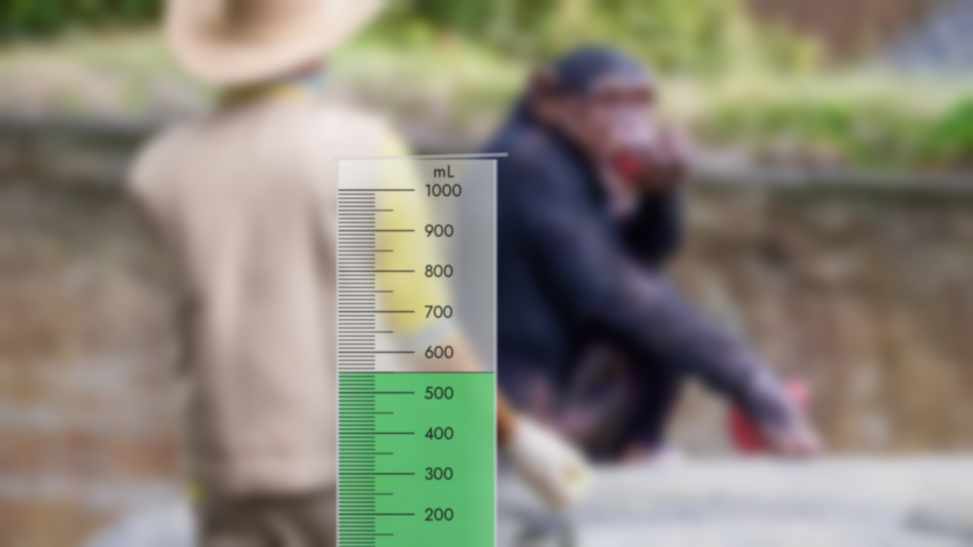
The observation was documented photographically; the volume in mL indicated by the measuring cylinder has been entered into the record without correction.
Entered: 550 mL
